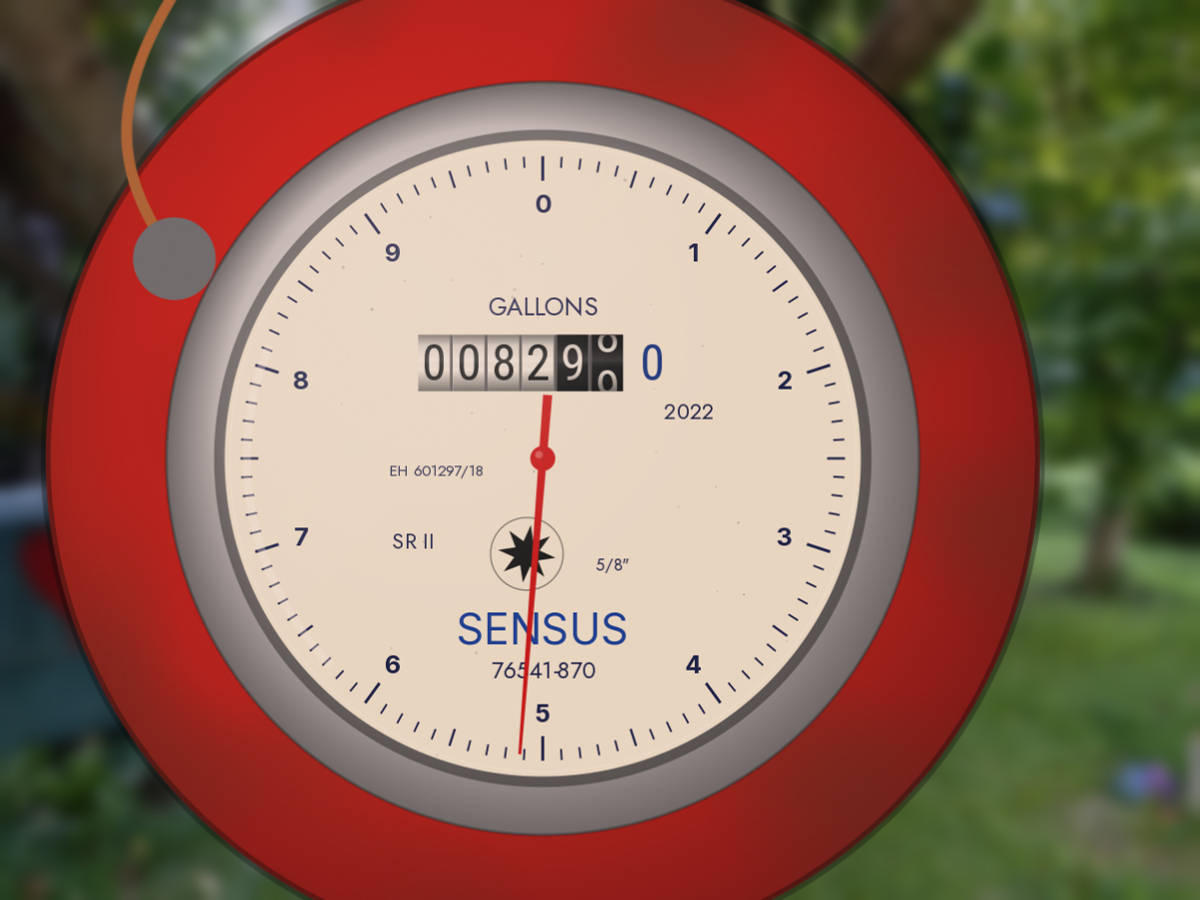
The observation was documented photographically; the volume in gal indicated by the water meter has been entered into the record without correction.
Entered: 82985.1 gal
